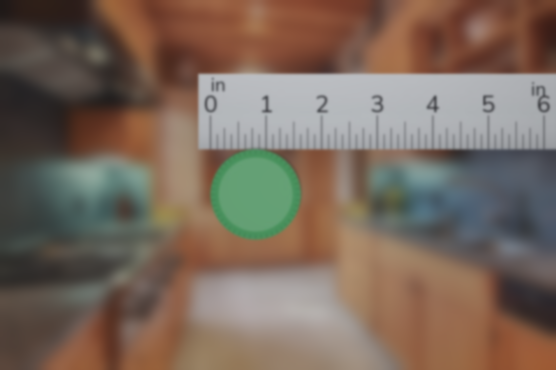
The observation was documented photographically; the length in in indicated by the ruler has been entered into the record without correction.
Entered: 1.625 in
